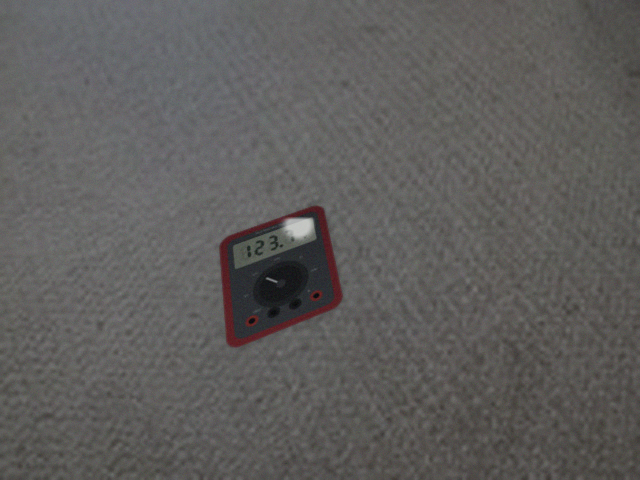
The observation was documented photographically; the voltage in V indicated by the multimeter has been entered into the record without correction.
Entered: 123.7 V
